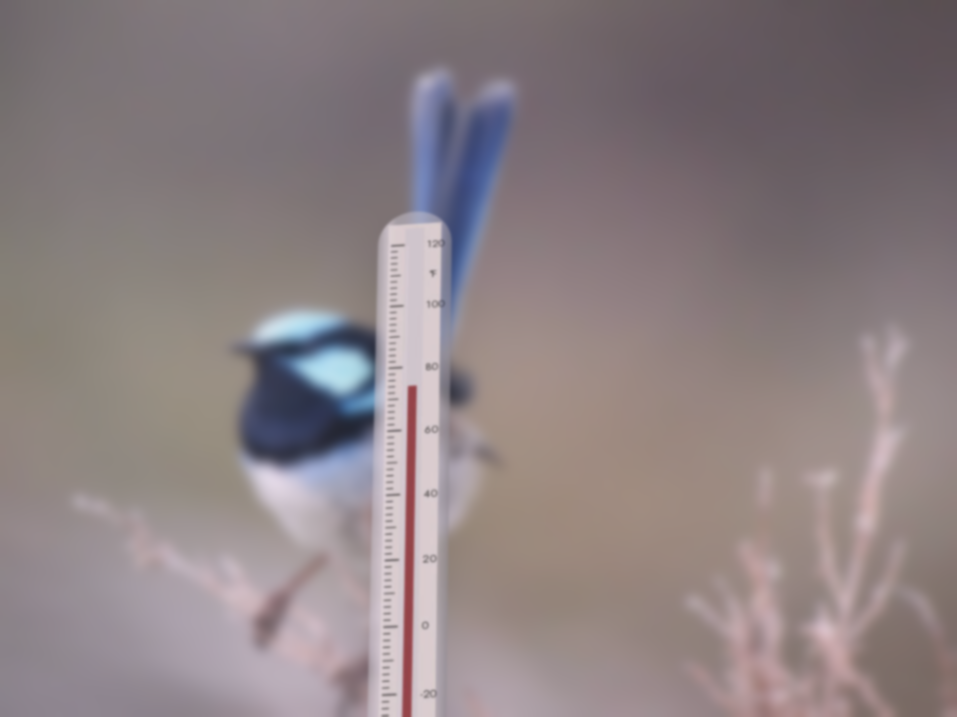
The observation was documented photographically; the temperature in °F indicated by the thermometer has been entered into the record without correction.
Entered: 74 °F
